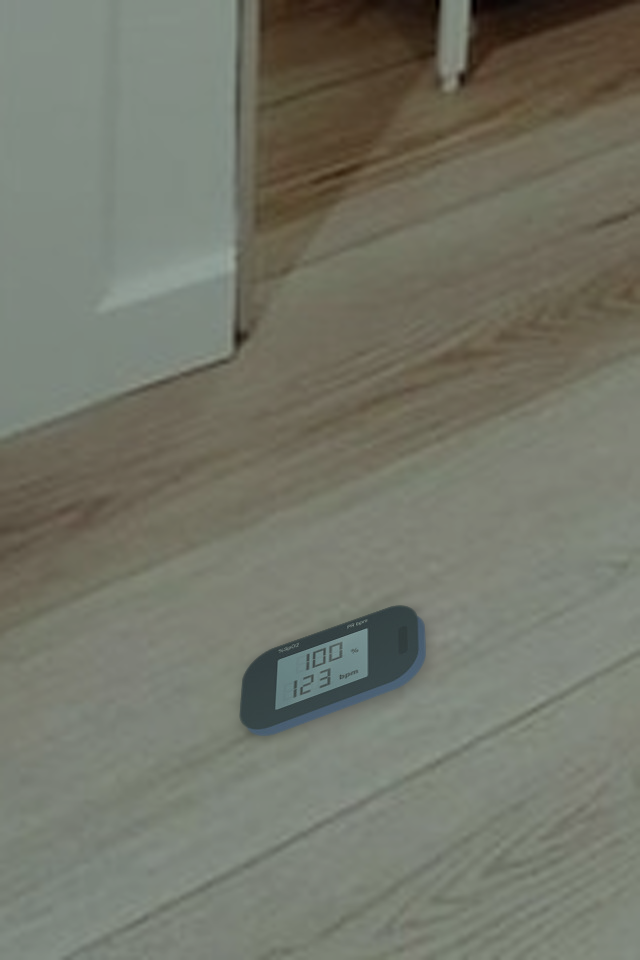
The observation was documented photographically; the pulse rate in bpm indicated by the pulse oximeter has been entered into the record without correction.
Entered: 123 bpm
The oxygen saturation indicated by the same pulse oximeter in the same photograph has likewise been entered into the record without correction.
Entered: 100 %
